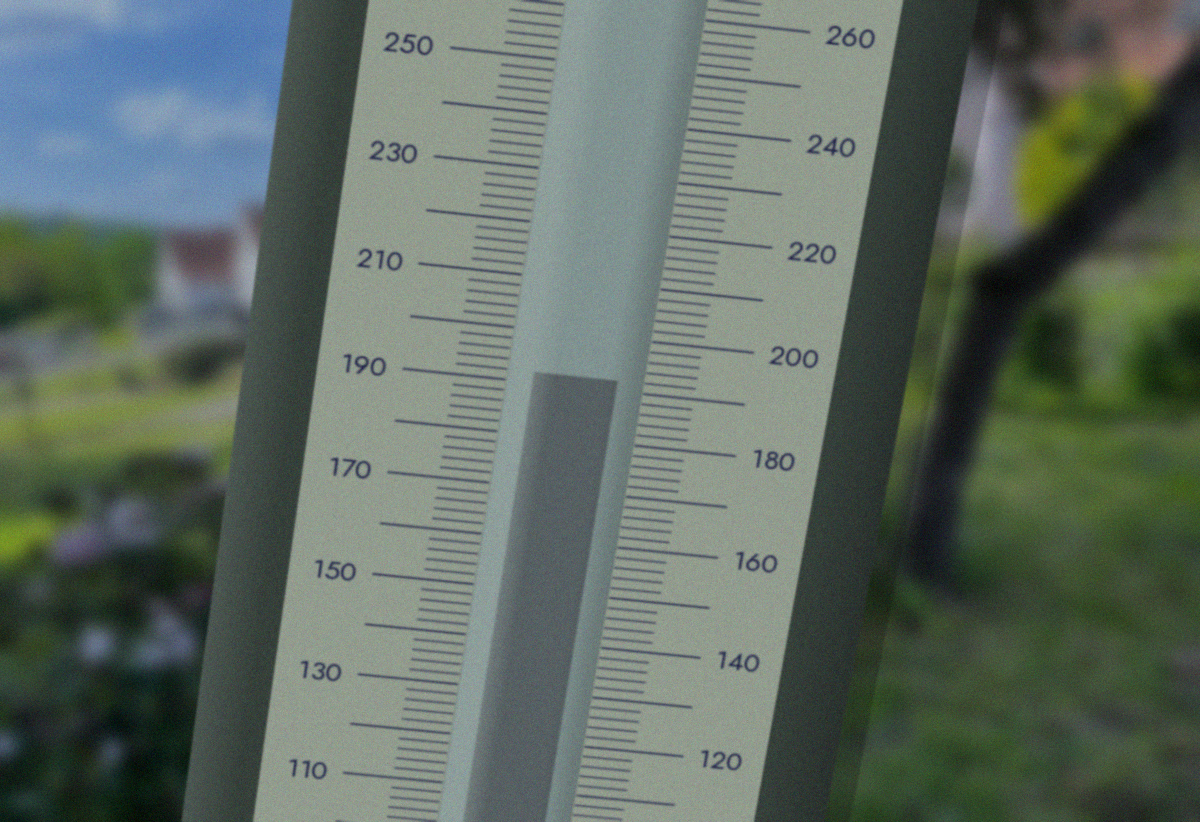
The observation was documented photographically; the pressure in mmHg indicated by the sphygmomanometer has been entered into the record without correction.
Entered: 192 mmHg
